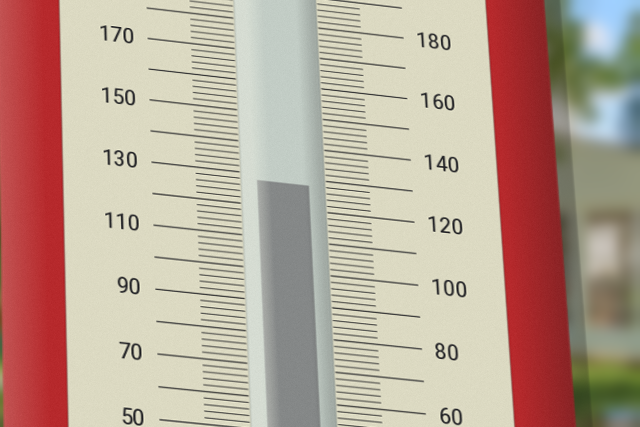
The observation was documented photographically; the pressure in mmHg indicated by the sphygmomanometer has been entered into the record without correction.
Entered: 128 mmHg
